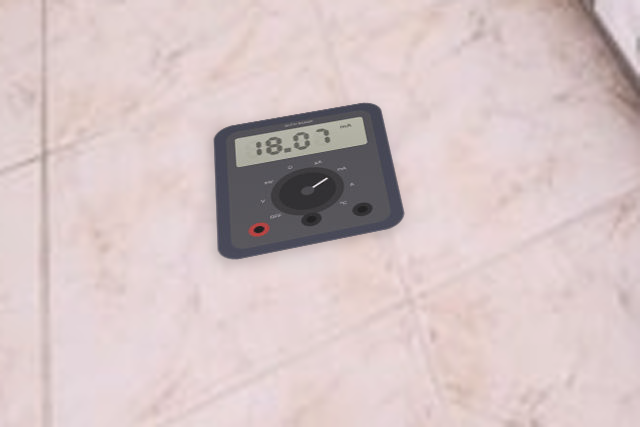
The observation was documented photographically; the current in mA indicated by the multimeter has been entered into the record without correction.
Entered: 18.07 mA
